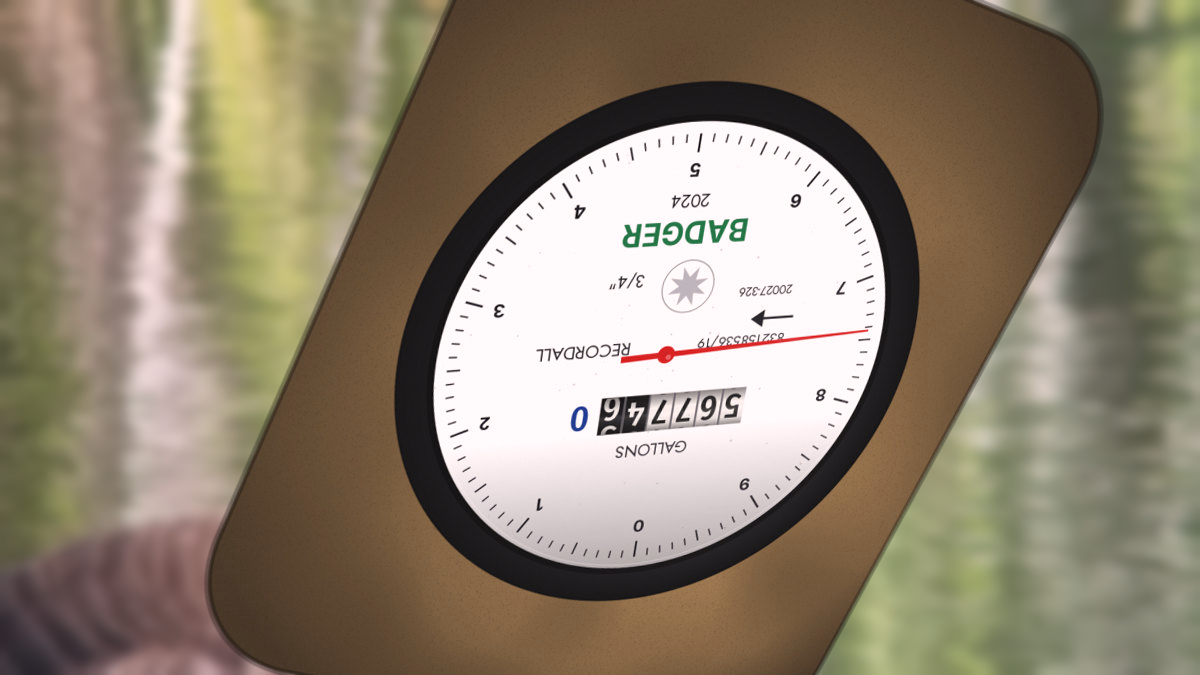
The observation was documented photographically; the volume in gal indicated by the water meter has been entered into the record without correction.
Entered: 5677457.4 gal
